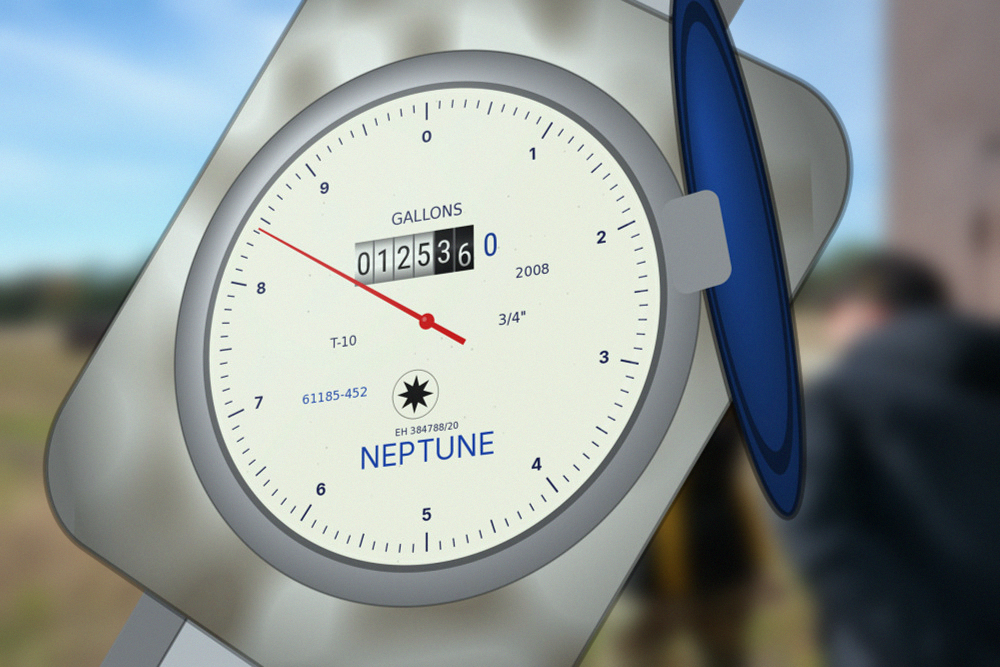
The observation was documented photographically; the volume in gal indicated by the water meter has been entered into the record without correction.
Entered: 125358.4 gal
